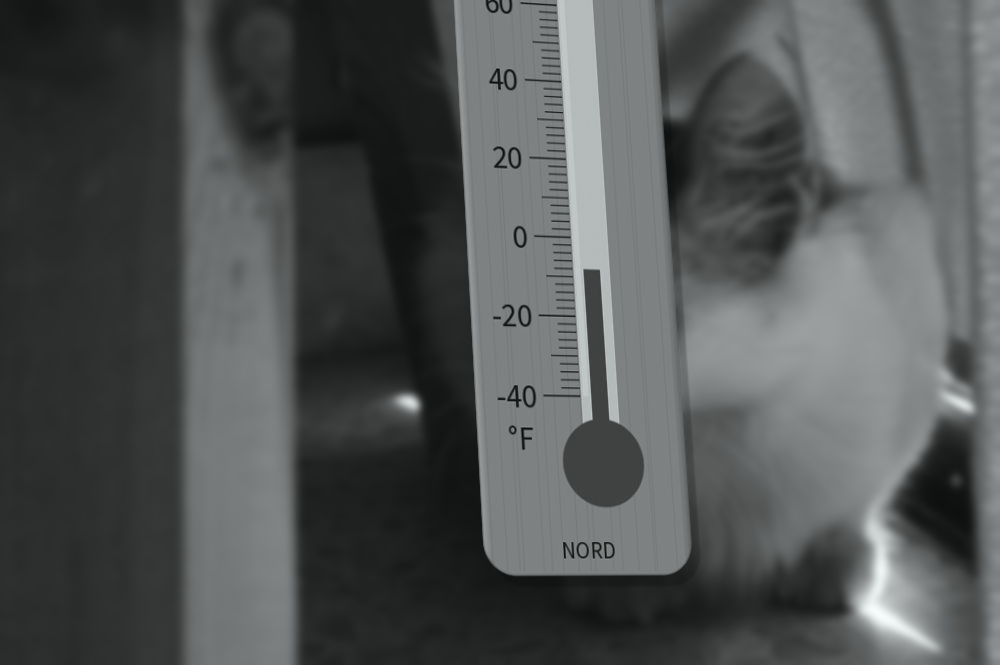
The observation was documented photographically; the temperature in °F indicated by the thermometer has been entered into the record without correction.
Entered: -8 °F
